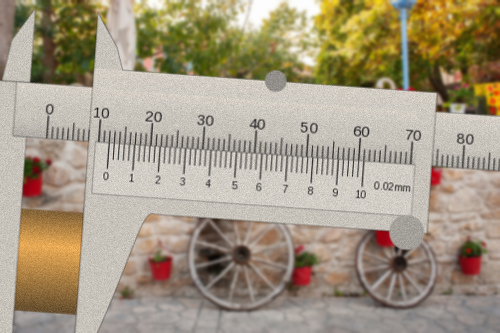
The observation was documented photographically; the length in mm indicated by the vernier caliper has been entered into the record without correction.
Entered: 12.0 mm
